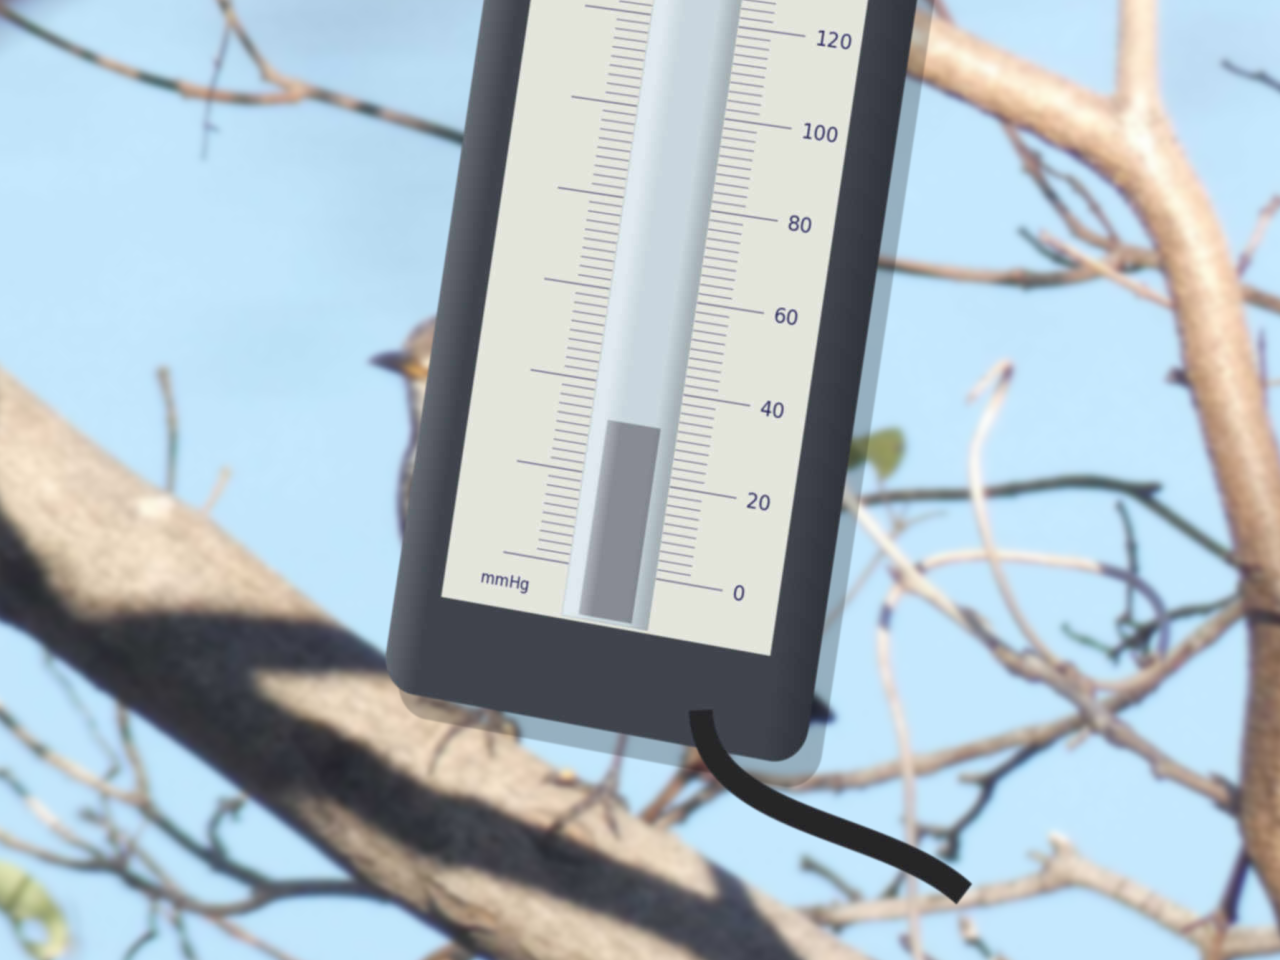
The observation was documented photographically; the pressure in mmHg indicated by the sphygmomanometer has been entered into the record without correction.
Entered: 32 mmHg
